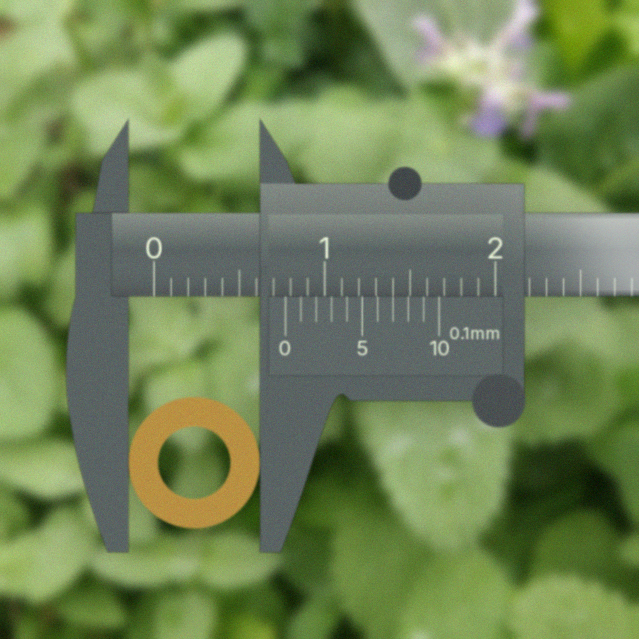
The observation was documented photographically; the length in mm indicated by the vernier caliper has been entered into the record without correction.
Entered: 7.7 mm
